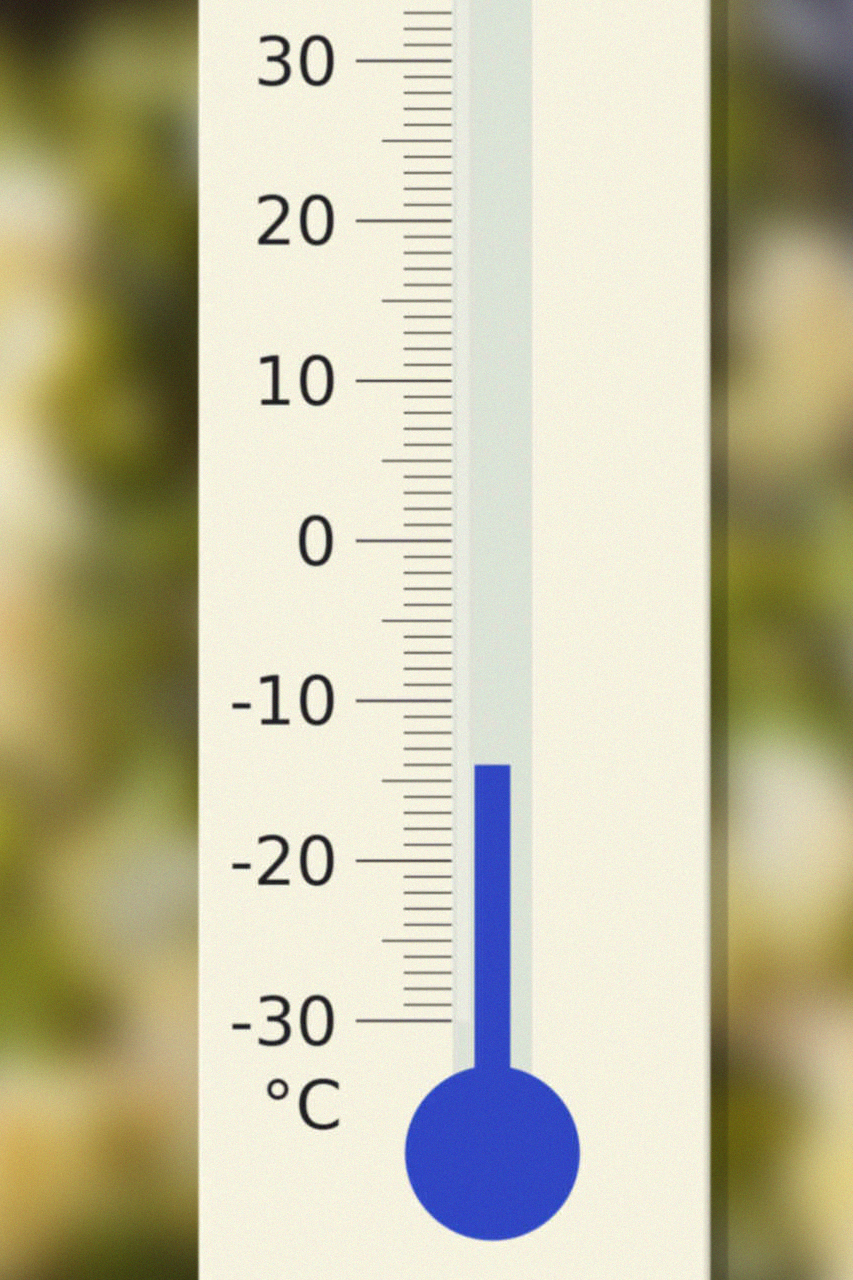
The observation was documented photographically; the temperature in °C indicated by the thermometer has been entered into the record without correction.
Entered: -14 °C
